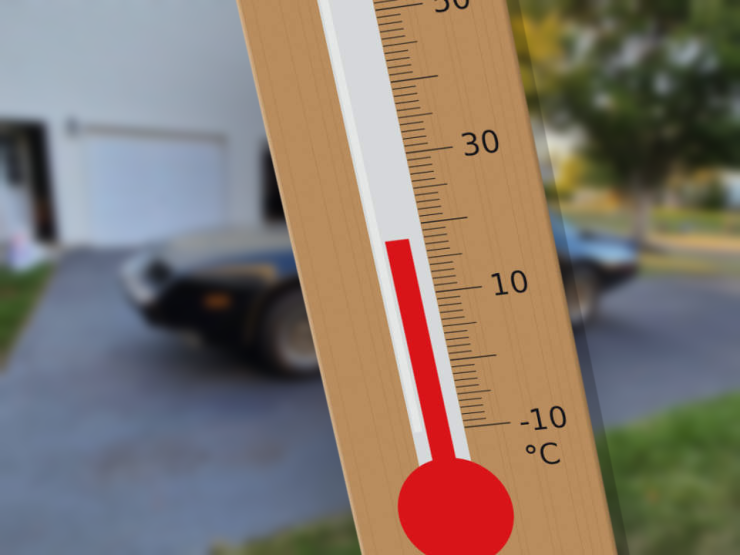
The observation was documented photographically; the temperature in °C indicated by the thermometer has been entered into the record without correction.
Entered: 18 °C
